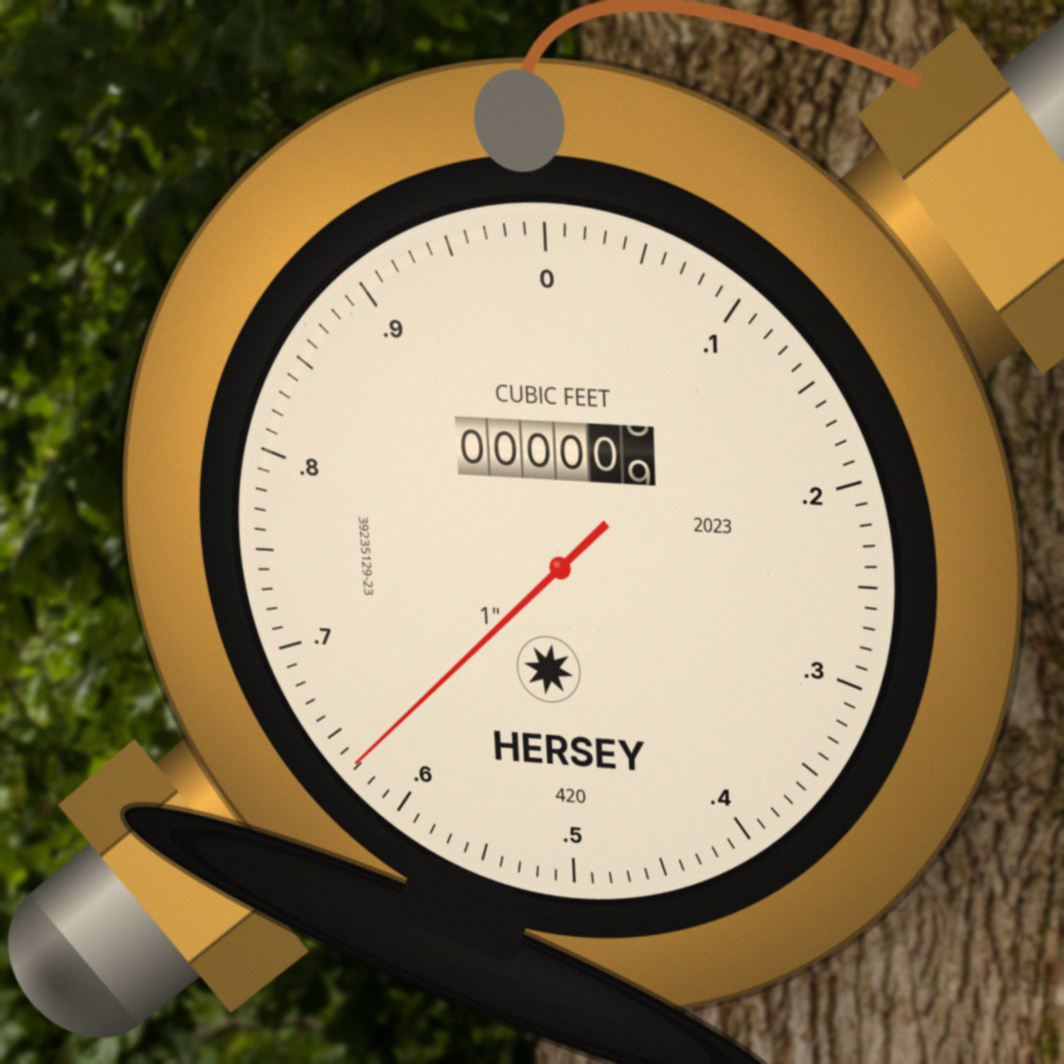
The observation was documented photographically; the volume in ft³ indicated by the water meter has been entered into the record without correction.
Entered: 8.63 ft³
